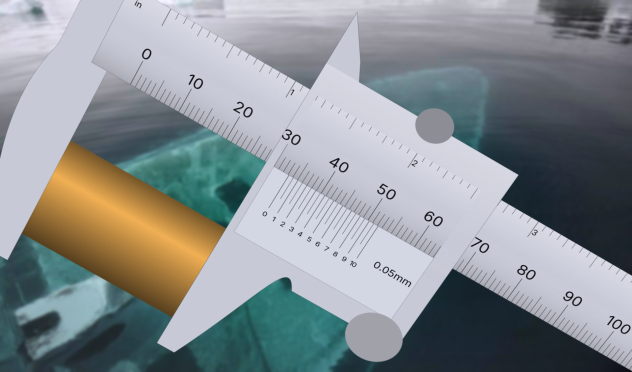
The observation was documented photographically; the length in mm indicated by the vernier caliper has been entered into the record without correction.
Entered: 33.2 mm
